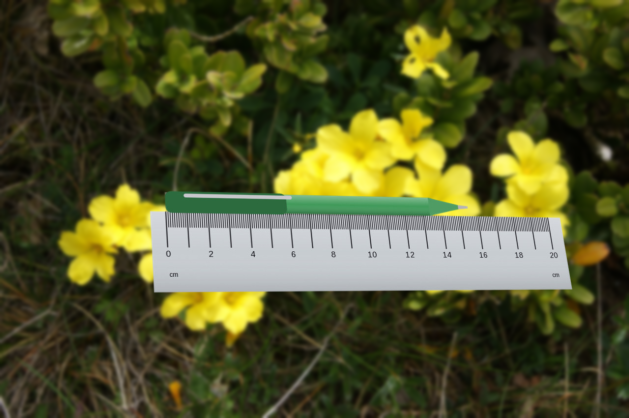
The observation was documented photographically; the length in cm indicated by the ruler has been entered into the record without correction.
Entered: 15.5 cm
